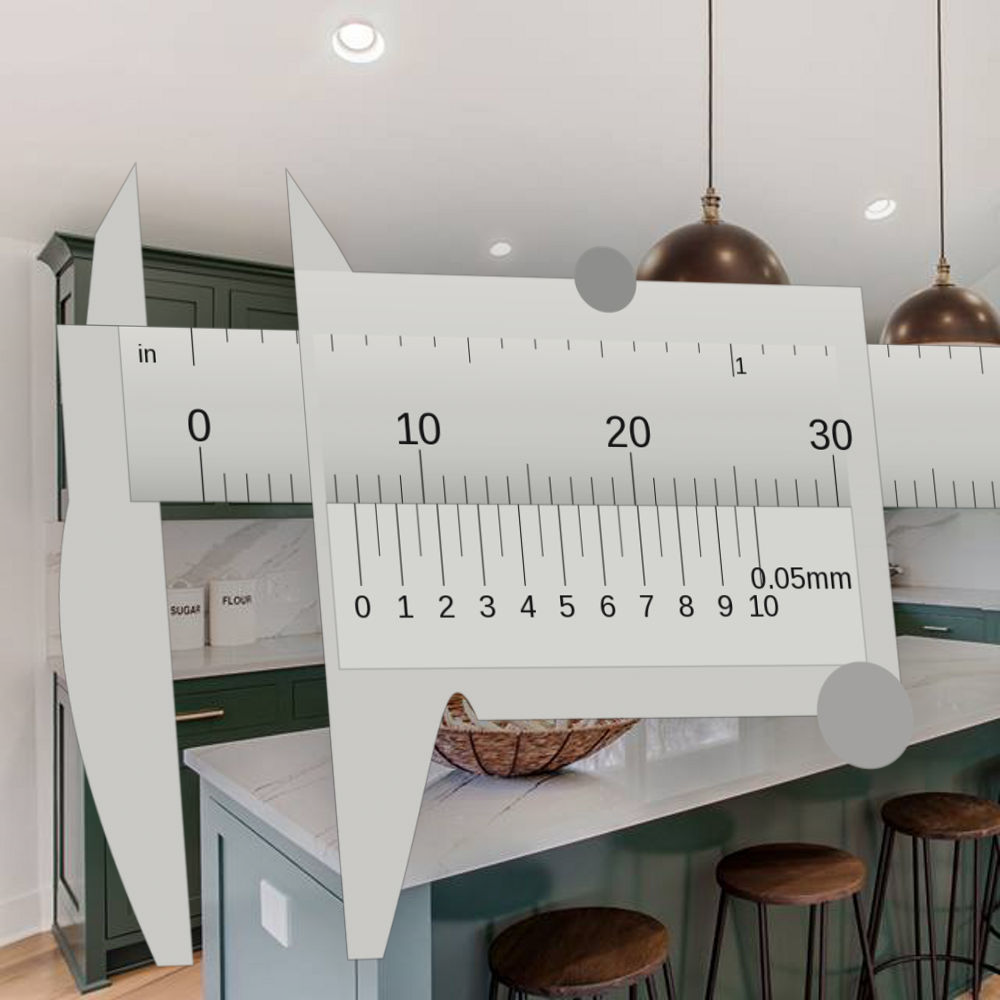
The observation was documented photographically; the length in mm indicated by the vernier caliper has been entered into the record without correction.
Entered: 6.8 mm
